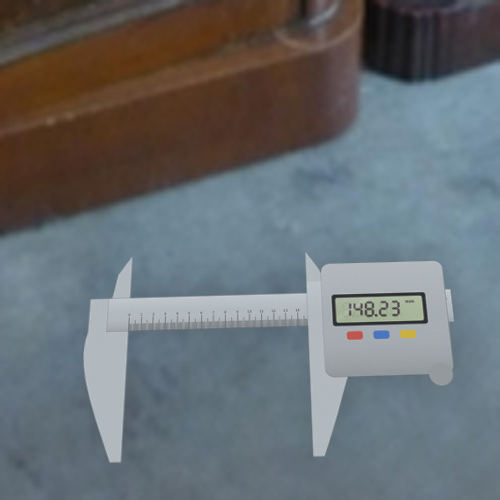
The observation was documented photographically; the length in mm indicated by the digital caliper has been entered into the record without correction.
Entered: 148.23 mm
